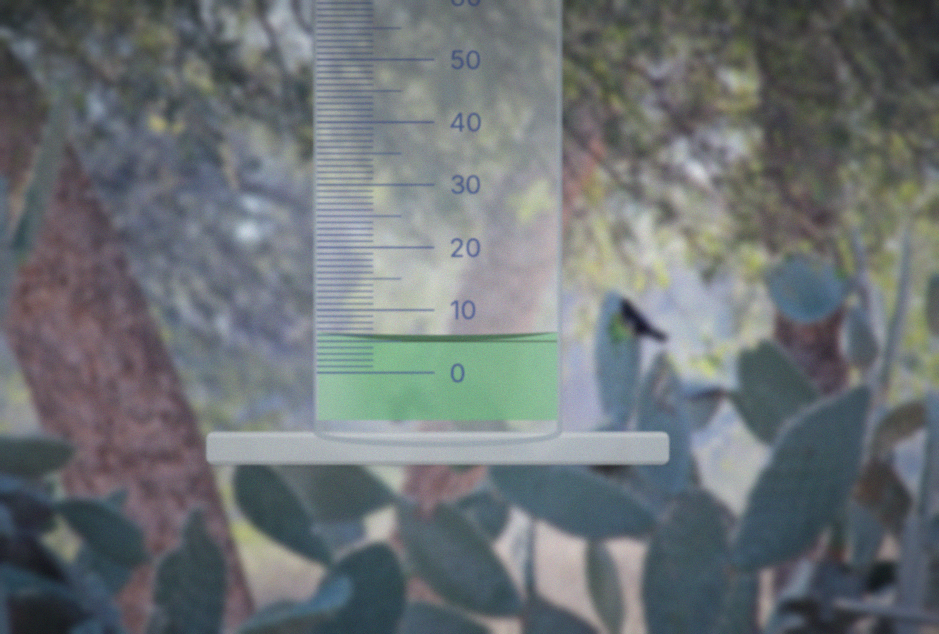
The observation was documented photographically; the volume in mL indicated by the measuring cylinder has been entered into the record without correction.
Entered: 5 mL
